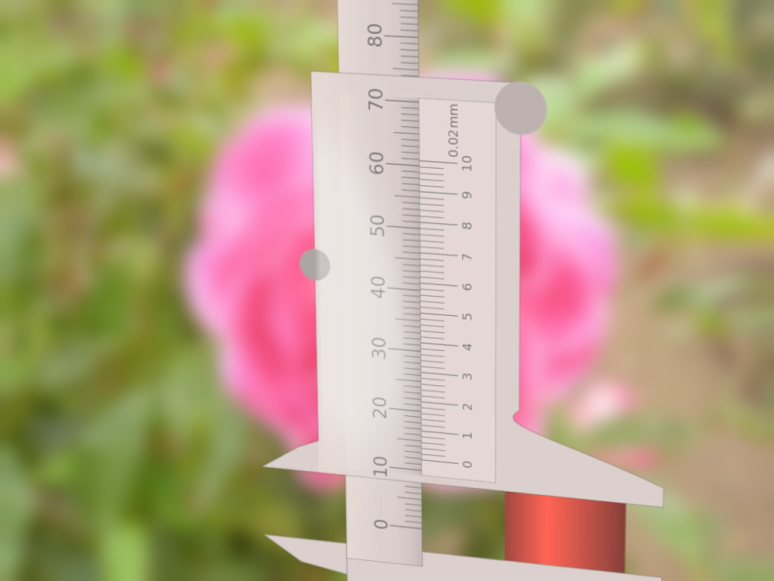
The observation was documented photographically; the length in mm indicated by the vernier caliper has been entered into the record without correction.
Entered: 11.8 mm
